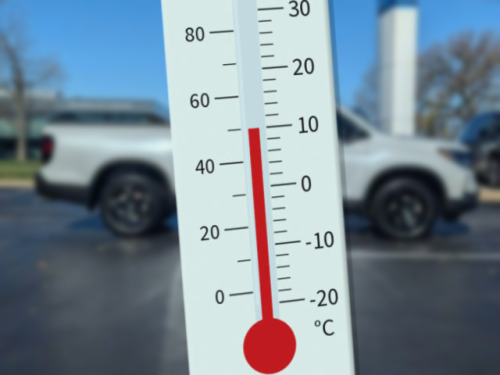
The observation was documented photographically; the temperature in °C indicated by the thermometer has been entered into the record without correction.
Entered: 10 °C
